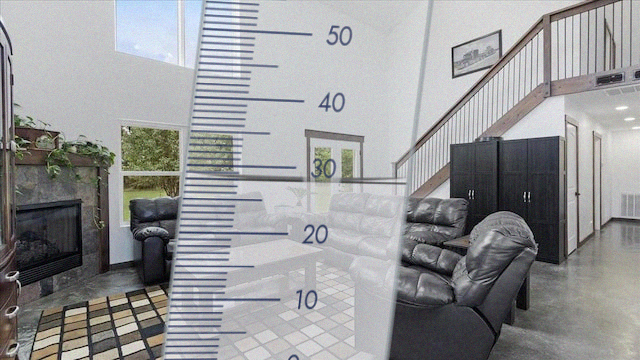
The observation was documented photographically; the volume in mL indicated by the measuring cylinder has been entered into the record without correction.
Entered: 28 mL
